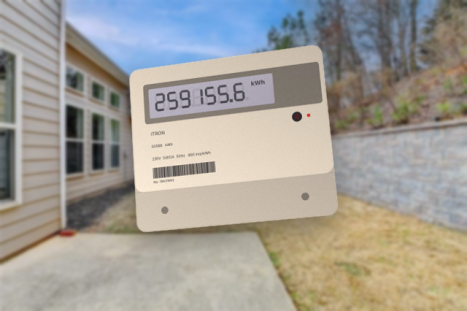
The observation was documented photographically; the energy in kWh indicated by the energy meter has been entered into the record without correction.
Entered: 259155.6 kWh
